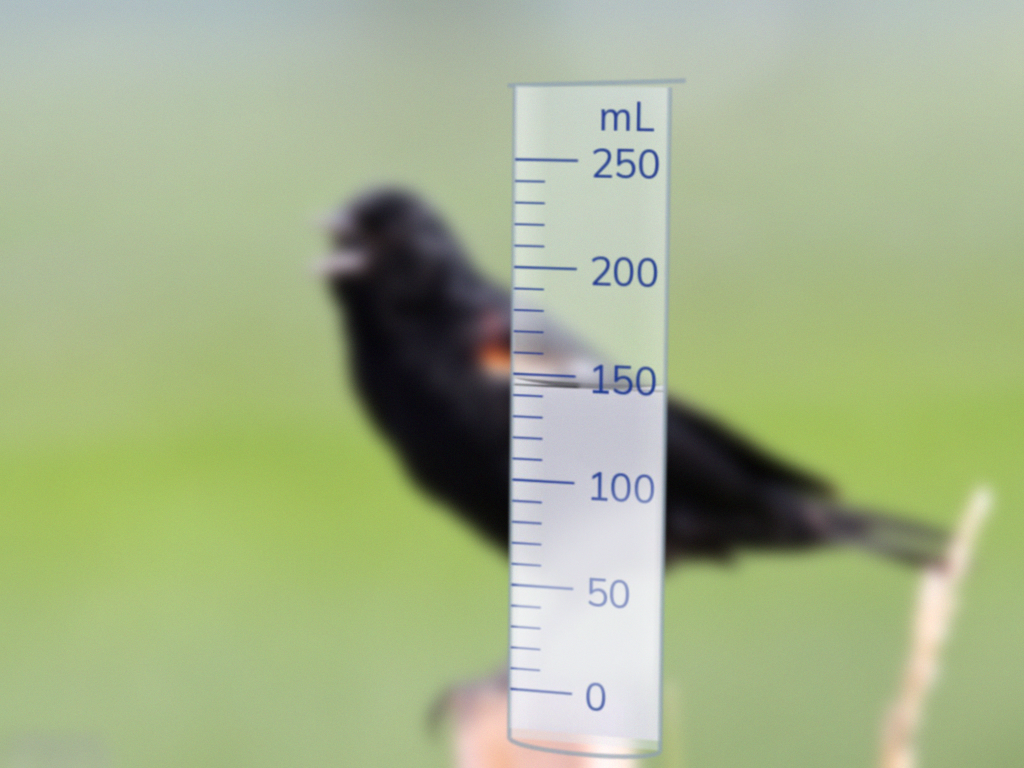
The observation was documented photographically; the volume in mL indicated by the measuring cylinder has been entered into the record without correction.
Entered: 145 mL
